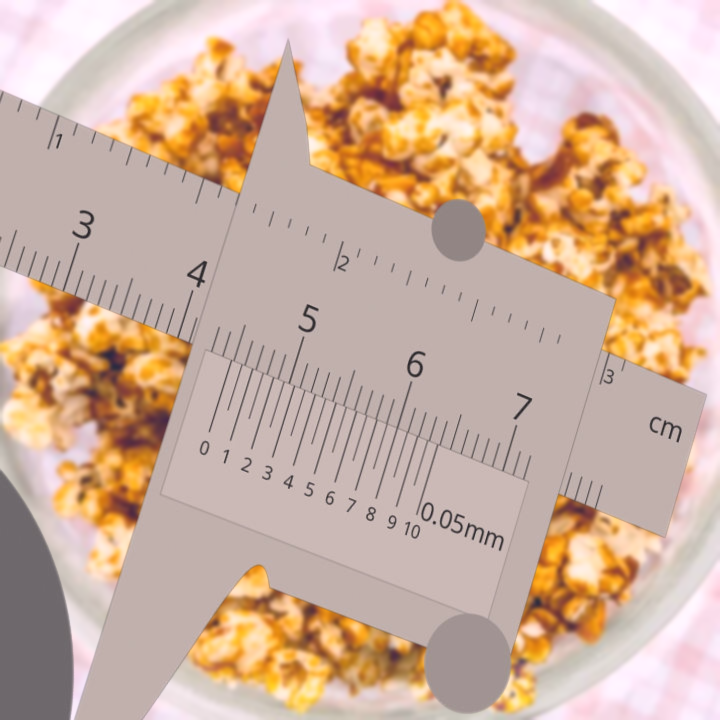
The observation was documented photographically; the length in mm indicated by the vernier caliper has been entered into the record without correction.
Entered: 44.8 mm
